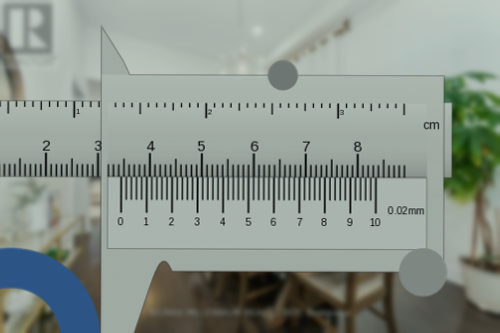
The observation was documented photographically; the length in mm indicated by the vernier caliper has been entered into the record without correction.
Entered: 34.5 mm
